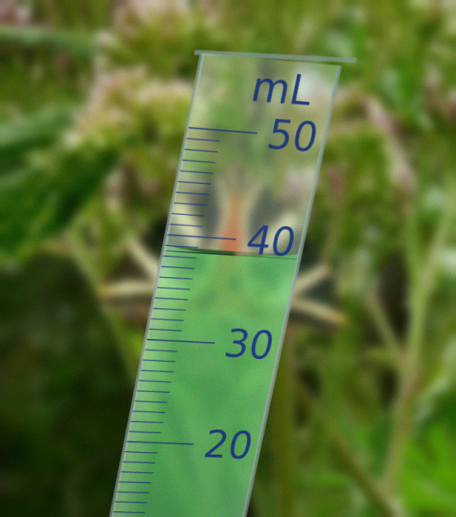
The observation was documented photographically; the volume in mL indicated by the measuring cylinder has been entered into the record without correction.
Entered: 38.5 mL
